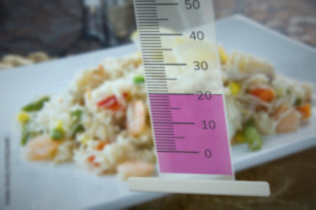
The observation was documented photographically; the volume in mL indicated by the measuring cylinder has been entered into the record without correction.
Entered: 20 mL
